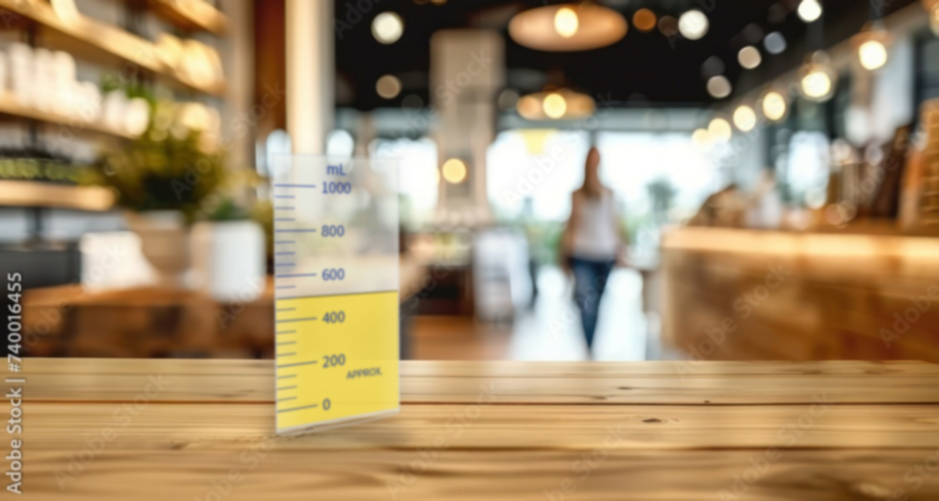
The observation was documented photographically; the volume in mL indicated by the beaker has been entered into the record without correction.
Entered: 500 mL
